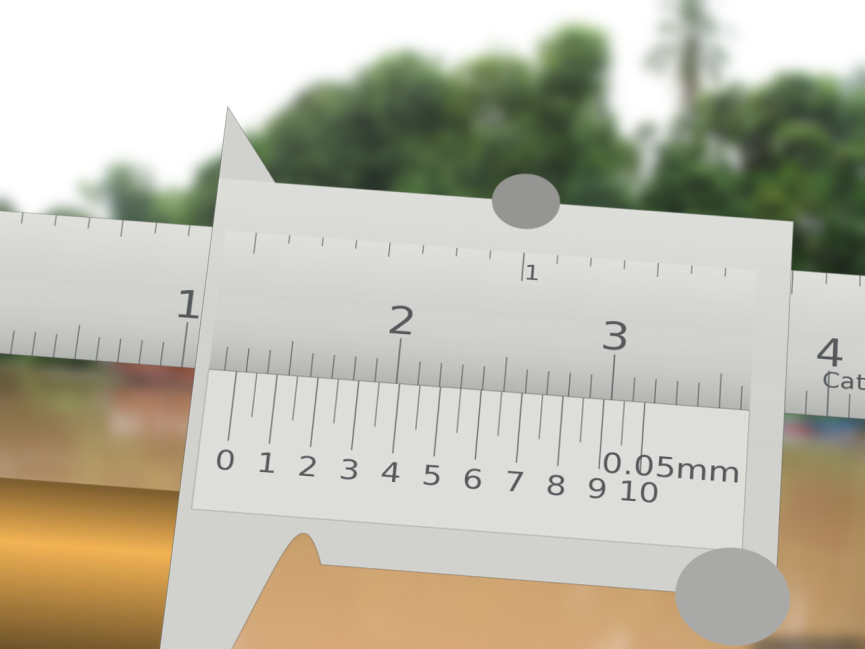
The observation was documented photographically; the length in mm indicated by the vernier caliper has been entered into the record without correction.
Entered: 12.55 mm
